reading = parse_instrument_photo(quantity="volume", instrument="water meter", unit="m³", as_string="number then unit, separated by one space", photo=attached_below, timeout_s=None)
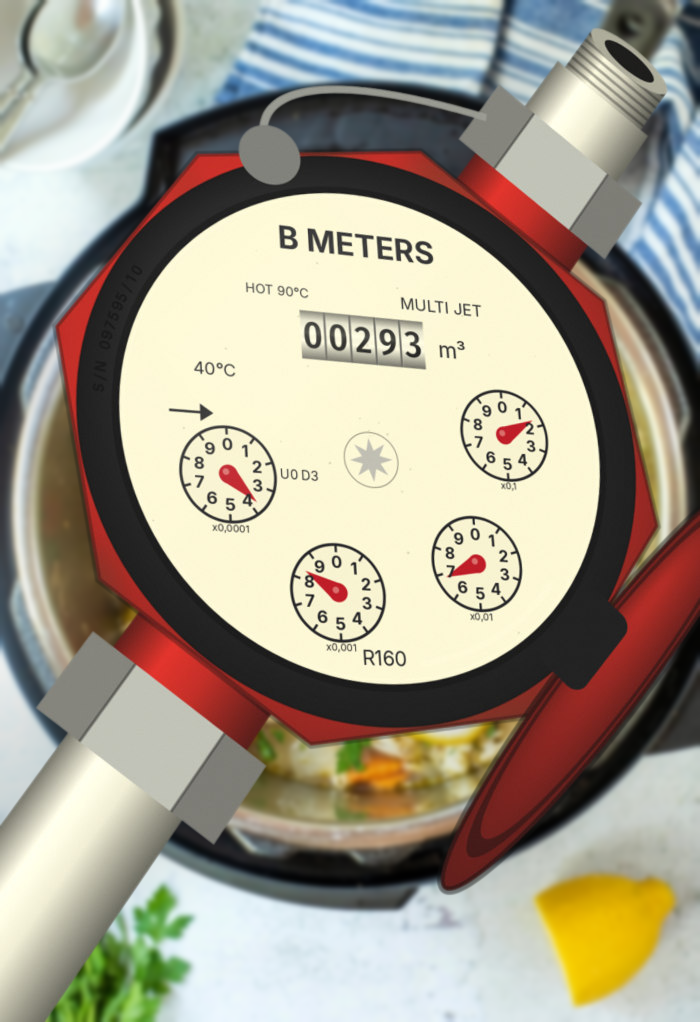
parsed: 293.1683 m³
